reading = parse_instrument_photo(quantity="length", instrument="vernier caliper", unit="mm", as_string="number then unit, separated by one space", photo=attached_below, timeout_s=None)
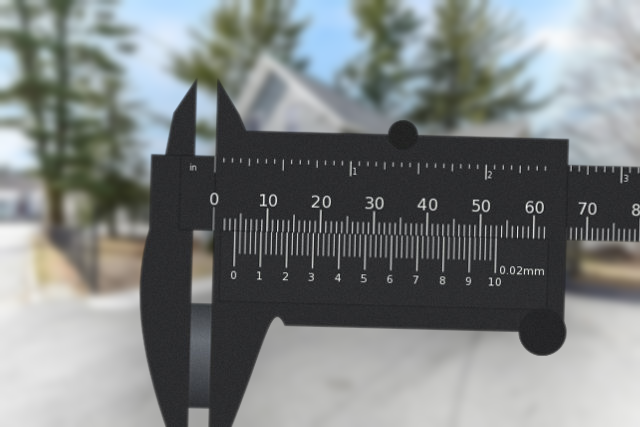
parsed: 4.0 mm
